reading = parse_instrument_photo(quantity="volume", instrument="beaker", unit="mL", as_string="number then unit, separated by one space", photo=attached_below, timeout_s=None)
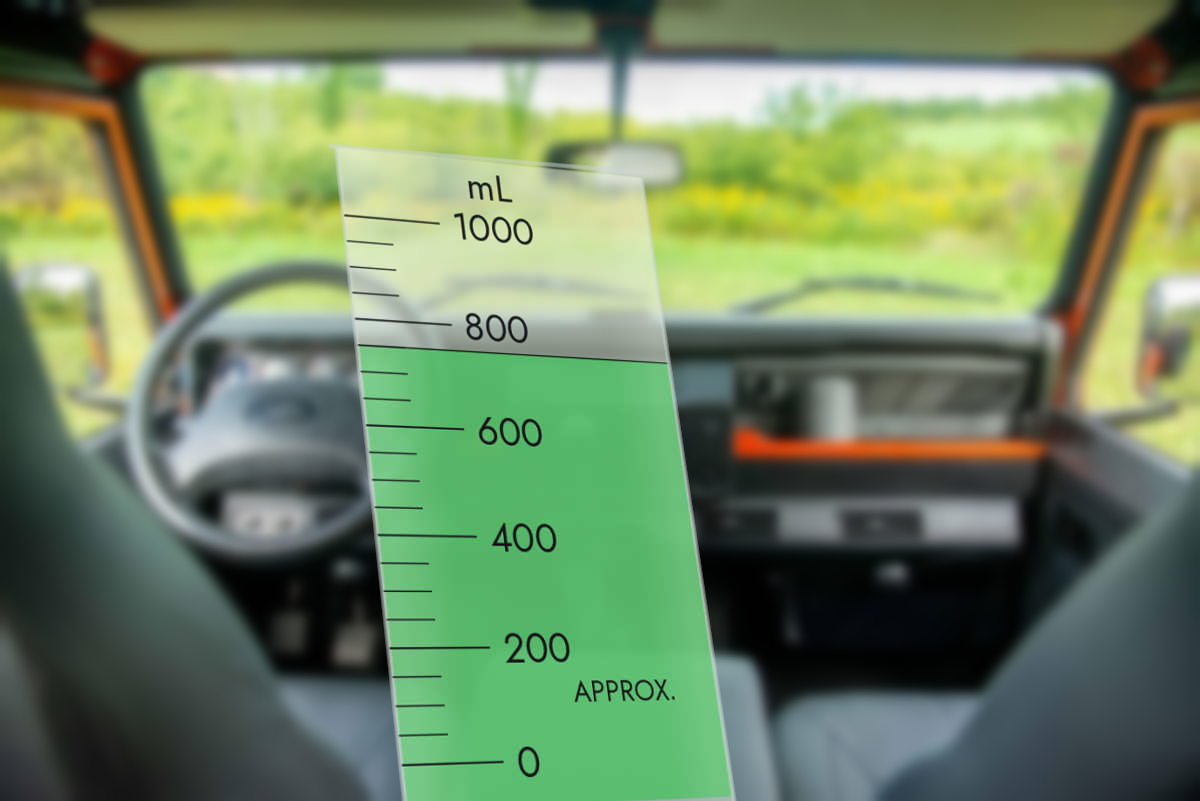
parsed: 750 mL
